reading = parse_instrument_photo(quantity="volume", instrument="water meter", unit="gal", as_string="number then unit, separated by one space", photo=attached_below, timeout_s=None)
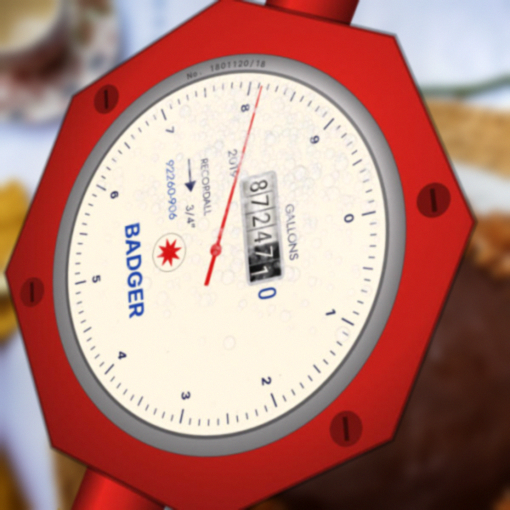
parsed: 8724708.1 gal
